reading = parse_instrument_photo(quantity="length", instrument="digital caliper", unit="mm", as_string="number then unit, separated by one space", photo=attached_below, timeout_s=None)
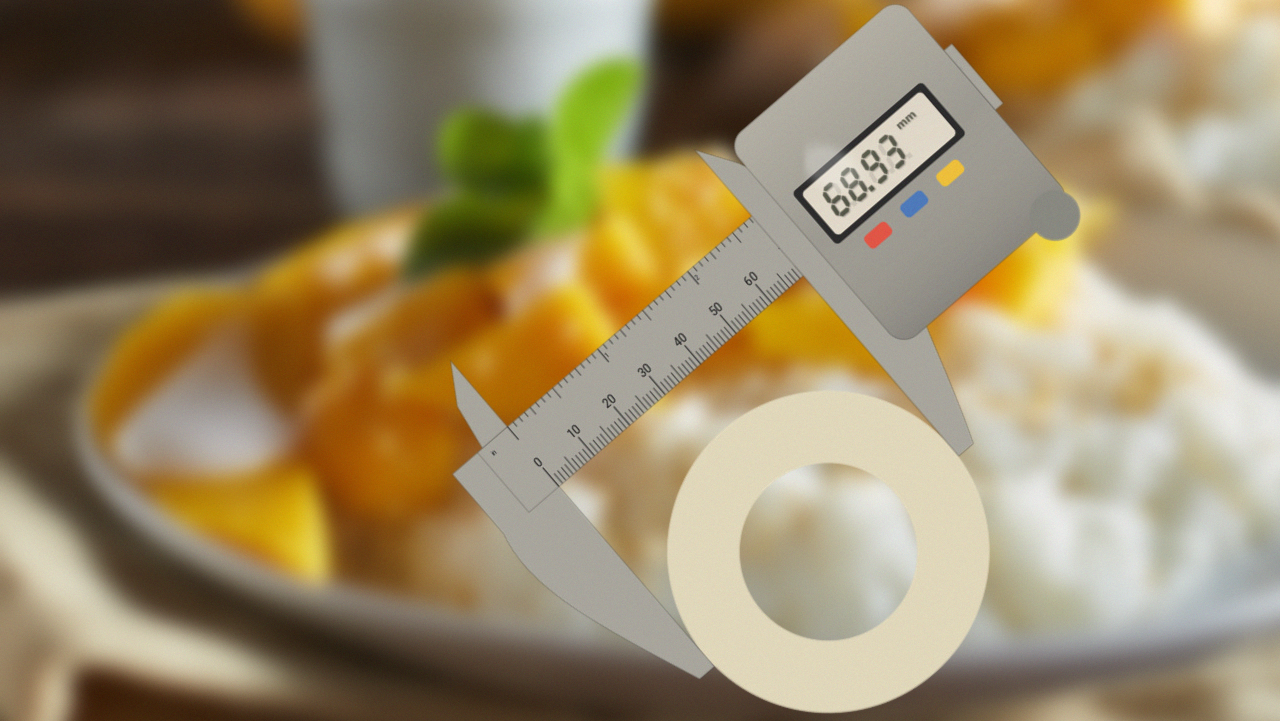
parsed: 68.93 mm
